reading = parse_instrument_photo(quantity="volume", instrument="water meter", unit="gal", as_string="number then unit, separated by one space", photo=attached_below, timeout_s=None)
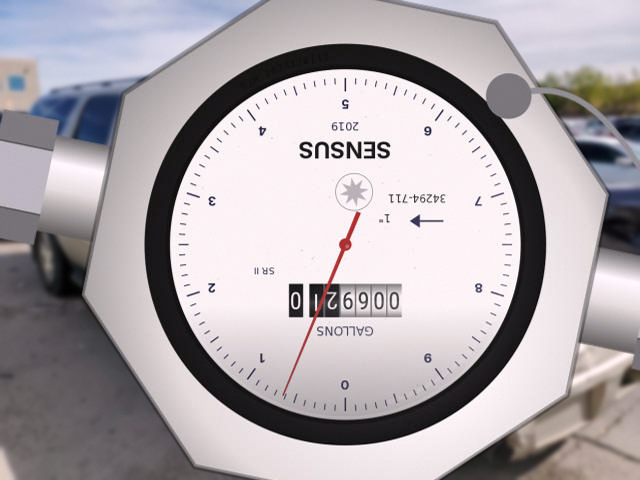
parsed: 69210.6 gal
